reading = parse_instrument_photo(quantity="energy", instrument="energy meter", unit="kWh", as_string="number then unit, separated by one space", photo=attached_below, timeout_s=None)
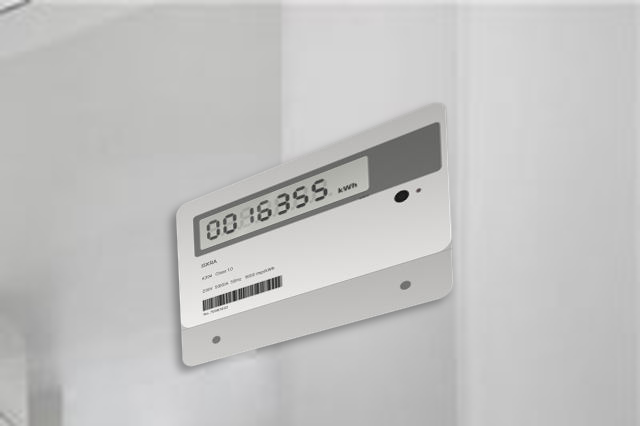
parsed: 16355 kWh
